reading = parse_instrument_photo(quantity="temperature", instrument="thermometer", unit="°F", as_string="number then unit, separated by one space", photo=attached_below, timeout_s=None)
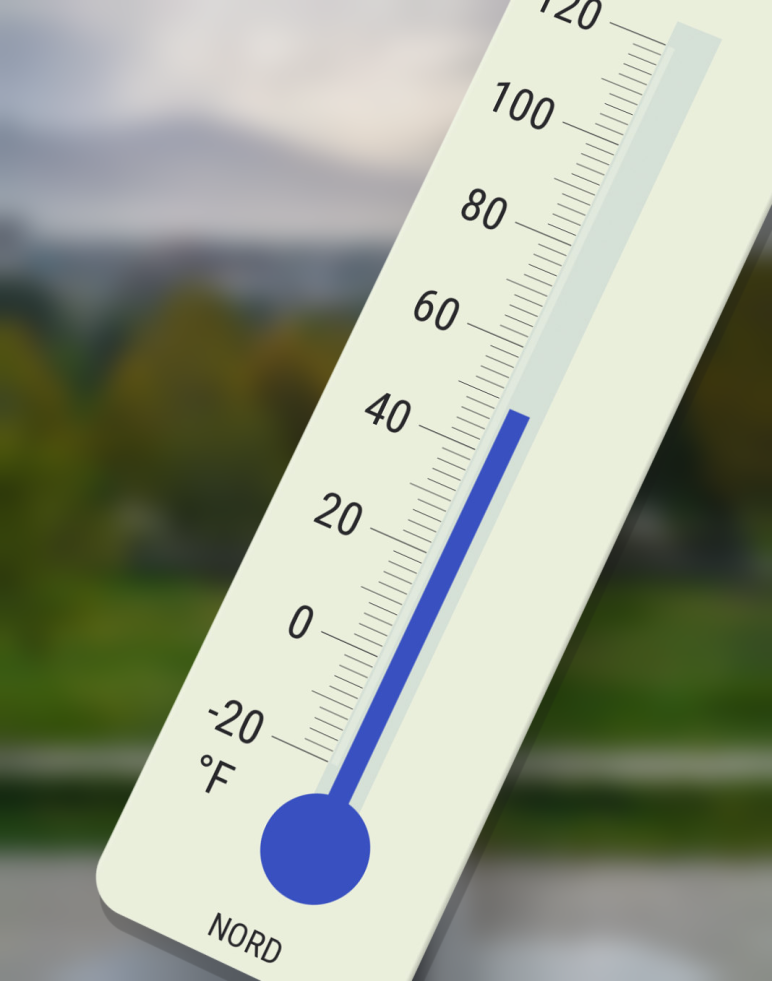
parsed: 49 °F
